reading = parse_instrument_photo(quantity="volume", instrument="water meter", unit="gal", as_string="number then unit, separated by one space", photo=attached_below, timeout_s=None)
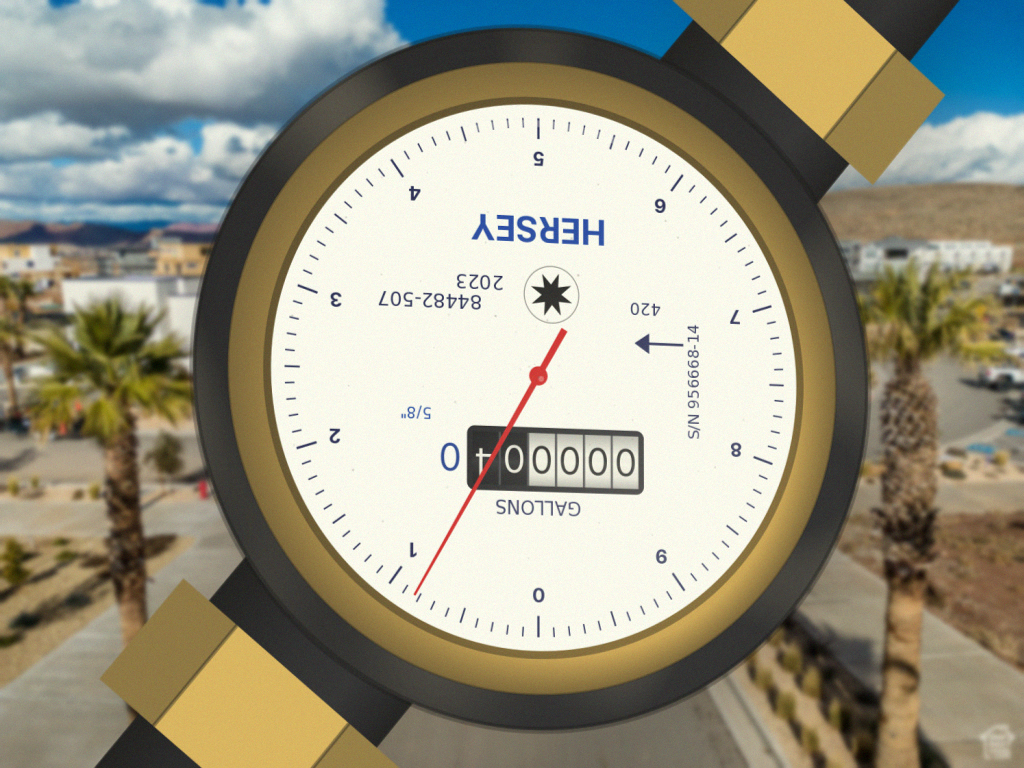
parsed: 40.8 gal
